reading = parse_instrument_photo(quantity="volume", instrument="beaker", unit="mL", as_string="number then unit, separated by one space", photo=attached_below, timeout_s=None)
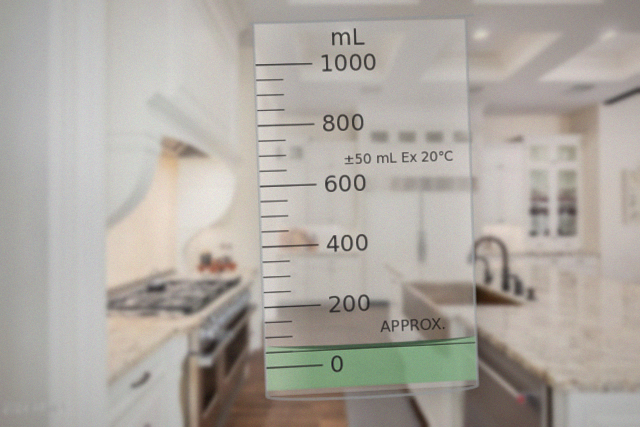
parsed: 50 mL
